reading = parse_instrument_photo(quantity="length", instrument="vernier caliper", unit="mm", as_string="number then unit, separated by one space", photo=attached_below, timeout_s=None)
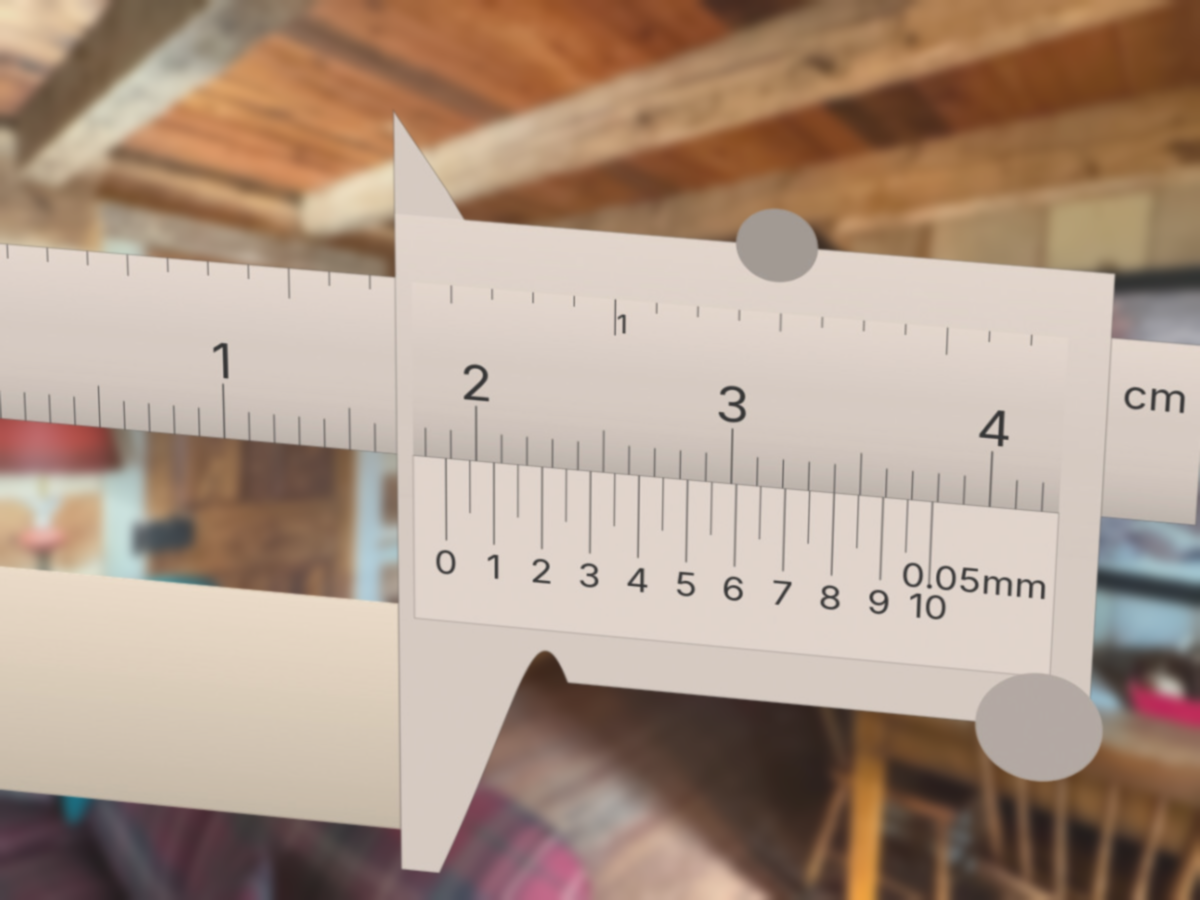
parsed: 18.8 mm
